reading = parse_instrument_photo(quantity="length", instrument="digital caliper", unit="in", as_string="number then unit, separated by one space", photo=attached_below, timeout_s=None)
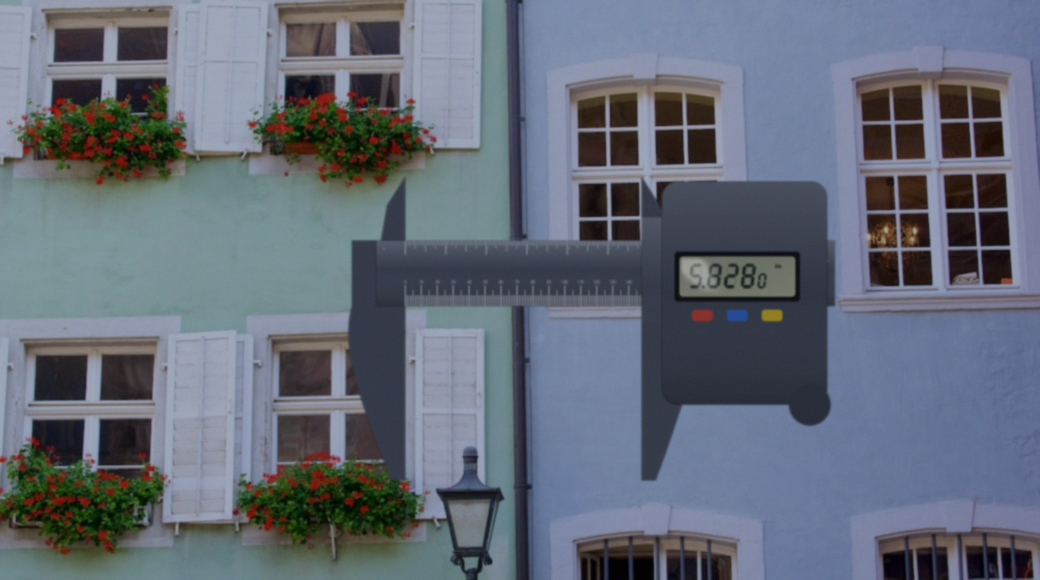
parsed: 5.8280 in
